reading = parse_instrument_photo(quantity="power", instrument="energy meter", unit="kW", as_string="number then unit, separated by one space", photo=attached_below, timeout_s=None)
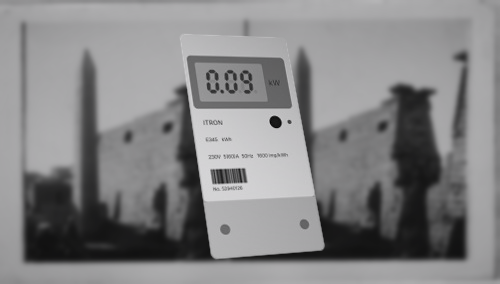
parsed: 0.09 kW
